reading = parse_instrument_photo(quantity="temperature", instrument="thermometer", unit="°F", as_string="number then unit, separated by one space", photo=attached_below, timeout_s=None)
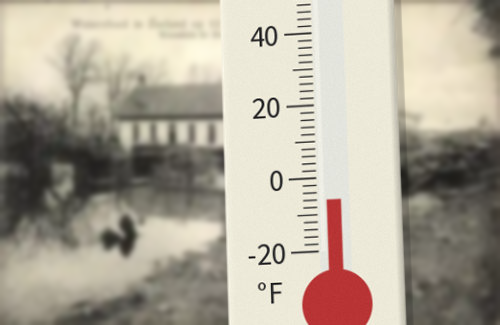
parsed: -6 °F
